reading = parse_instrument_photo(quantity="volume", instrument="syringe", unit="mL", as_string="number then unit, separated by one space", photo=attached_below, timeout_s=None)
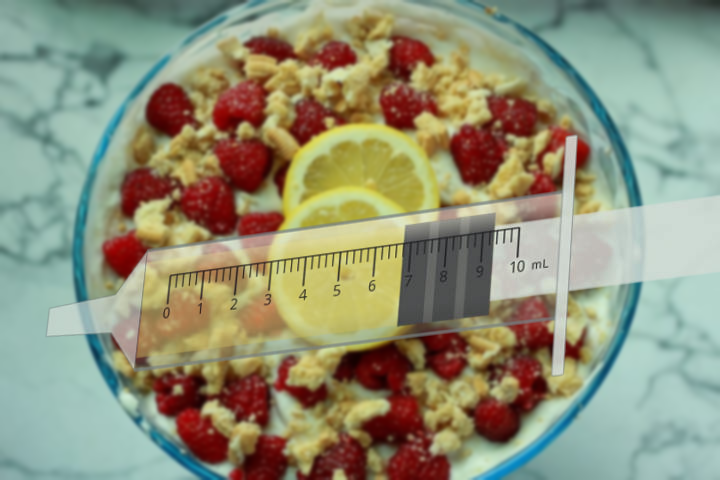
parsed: 6.8 mL
